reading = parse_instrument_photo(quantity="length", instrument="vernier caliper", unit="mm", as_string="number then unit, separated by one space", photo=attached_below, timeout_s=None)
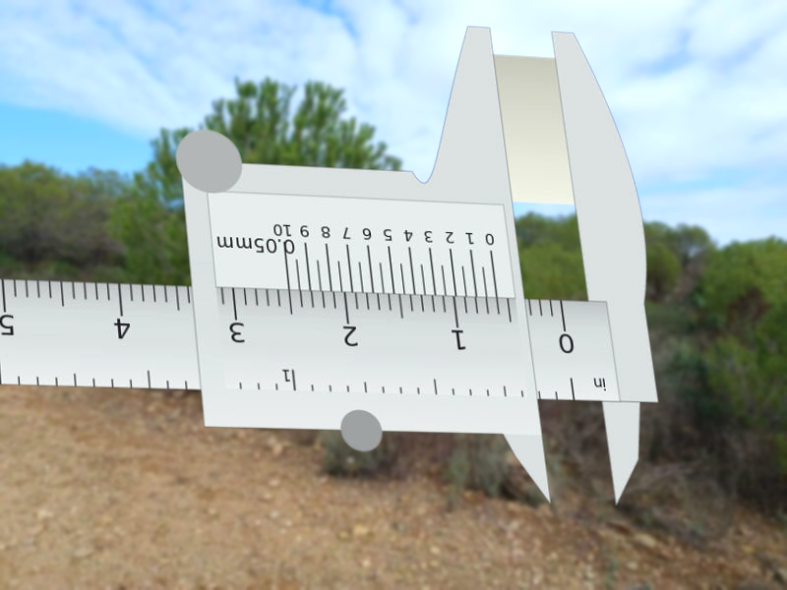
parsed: 6.0 mm
